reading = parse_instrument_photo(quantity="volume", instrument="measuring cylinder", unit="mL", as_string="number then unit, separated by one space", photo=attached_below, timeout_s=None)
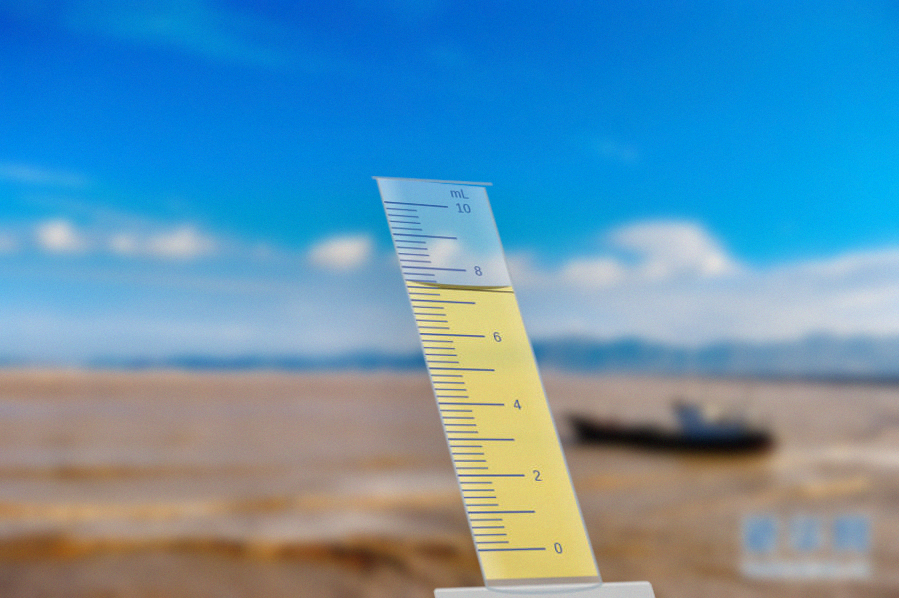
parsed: 7.4 mL
